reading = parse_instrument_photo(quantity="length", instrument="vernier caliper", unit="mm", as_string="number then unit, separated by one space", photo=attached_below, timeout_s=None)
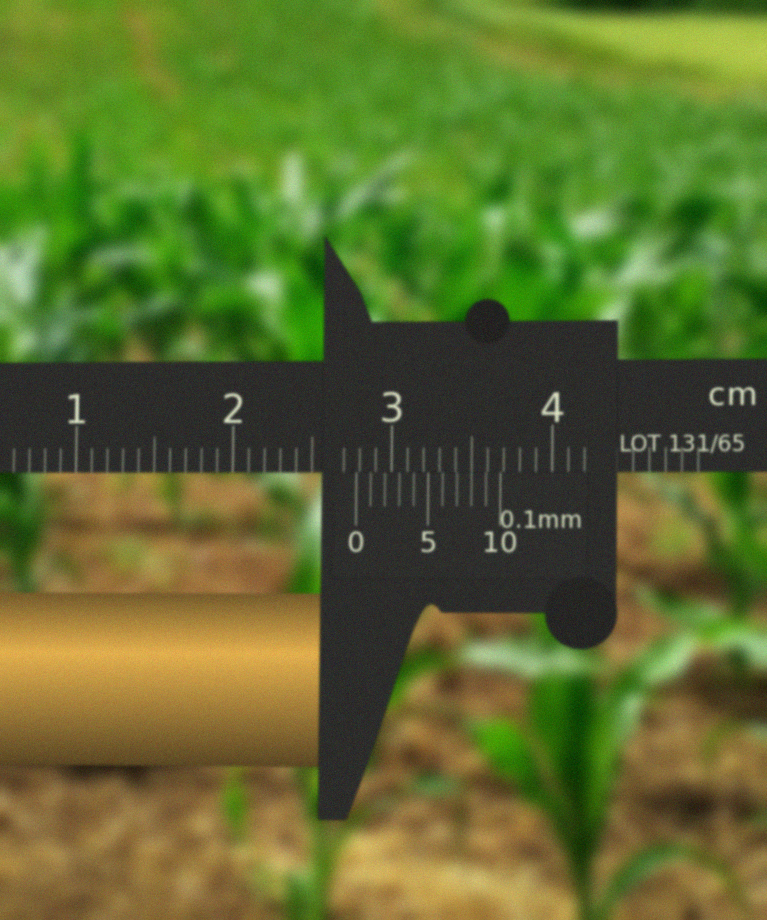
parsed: 27.8 mm
